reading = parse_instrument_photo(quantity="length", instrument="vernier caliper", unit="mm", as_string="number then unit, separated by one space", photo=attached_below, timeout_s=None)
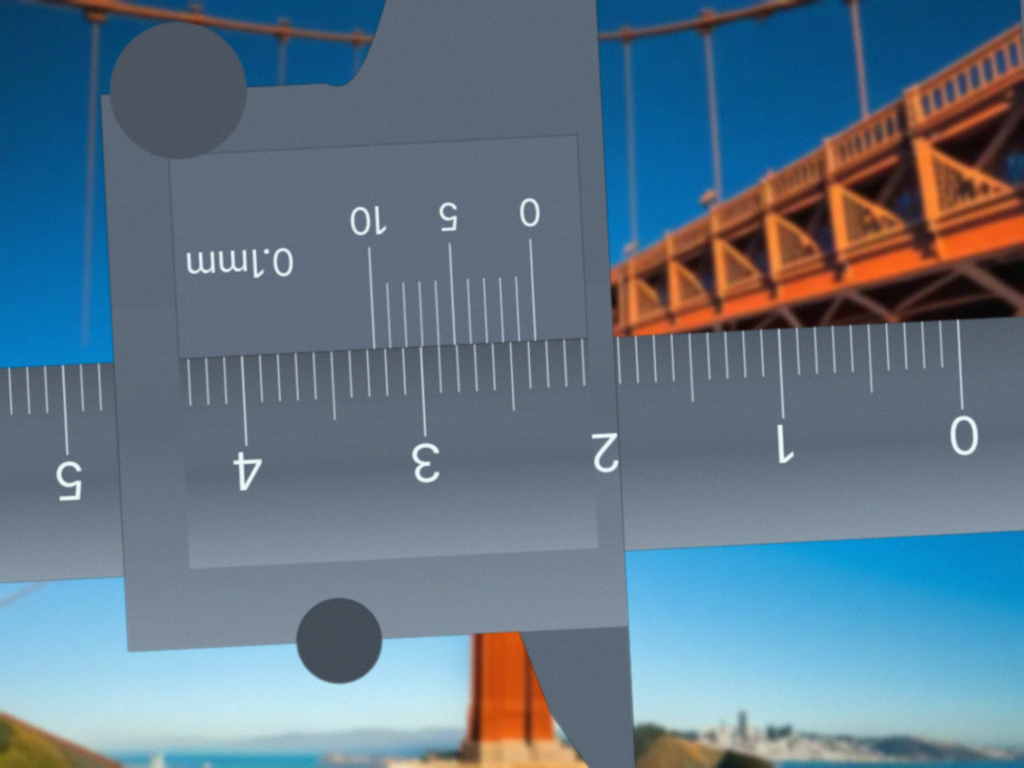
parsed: 23.6 mm
